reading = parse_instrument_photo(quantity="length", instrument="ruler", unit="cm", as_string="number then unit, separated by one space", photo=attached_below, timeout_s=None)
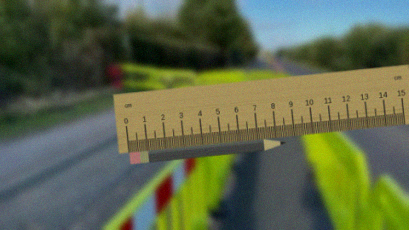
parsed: 8.5 cm
